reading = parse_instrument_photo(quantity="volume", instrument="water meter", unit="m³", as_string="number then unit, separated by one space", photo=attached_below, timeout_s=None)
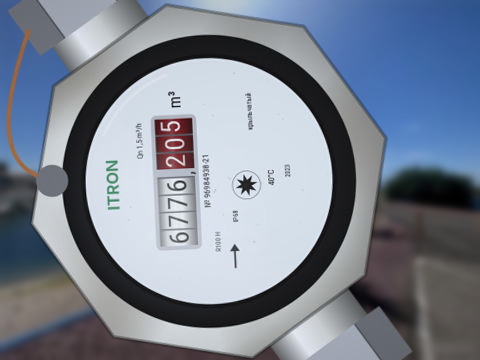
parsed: 6776.205 m³
